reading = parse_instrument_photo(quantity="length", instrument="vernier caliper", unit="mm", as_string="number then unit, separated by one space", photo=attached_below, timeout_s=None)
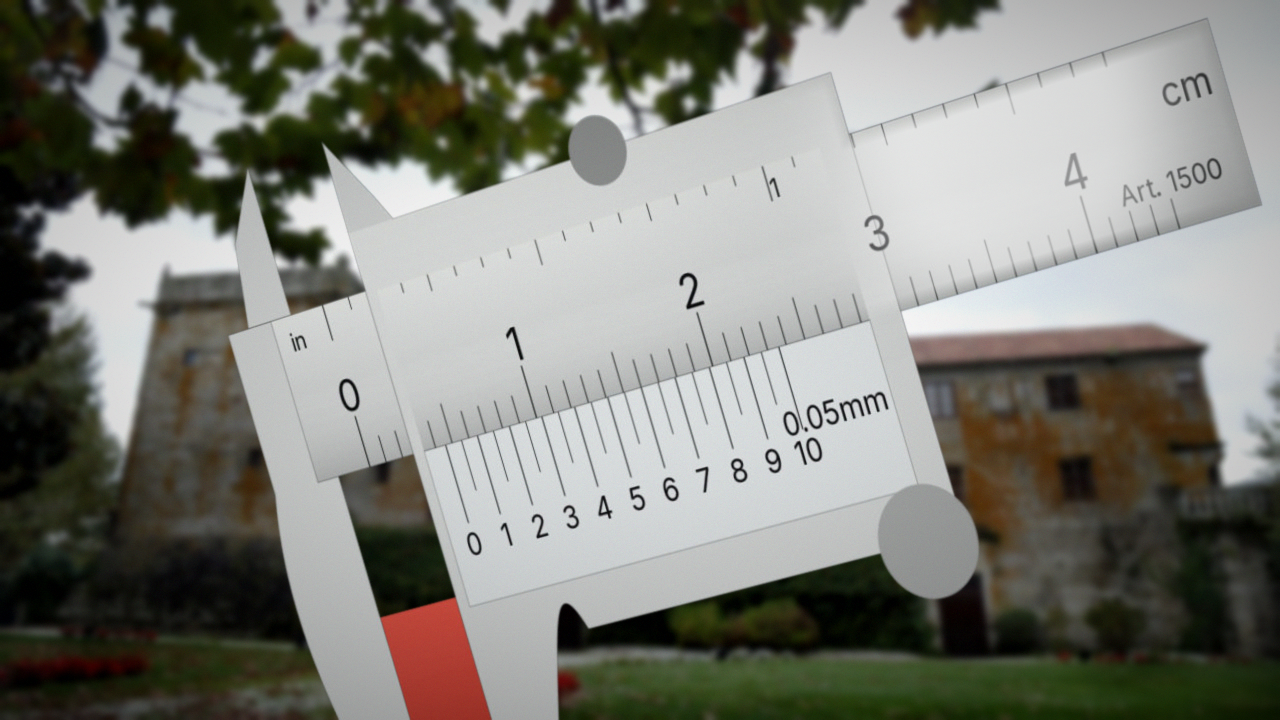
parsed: 4.6 mm
